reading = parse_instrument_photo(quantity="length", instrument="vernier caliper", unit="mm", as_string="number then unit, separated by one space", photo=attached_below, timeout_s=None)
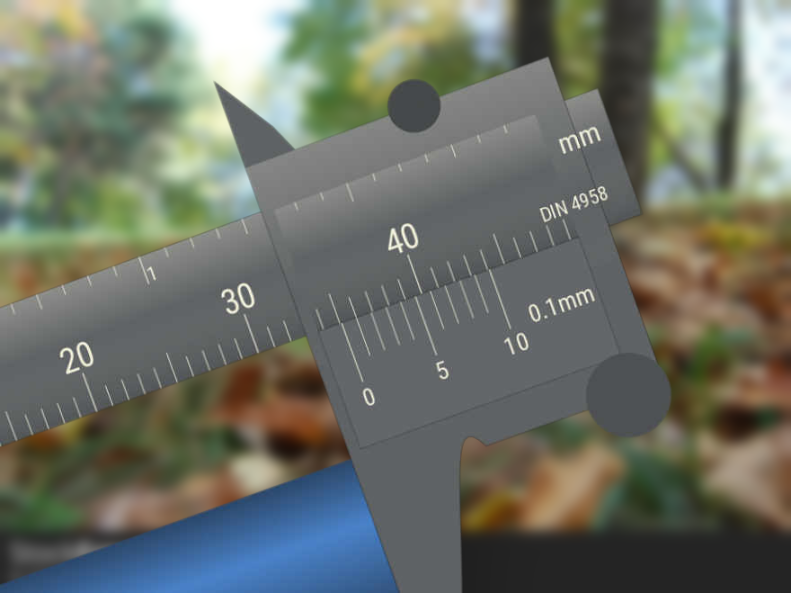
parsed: 35.1 mm
